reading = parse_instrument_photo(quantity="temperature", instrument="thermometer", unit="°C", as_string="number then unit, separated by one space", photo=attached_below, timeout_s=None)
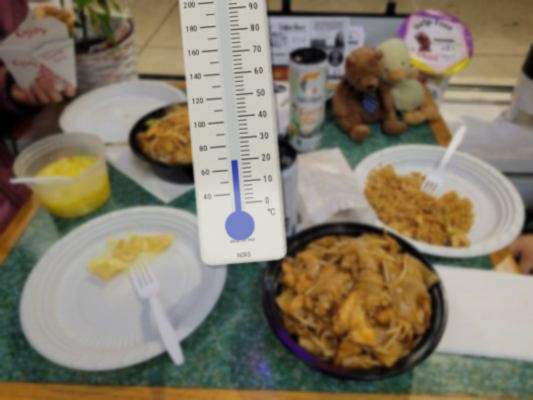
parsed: 20 °C
